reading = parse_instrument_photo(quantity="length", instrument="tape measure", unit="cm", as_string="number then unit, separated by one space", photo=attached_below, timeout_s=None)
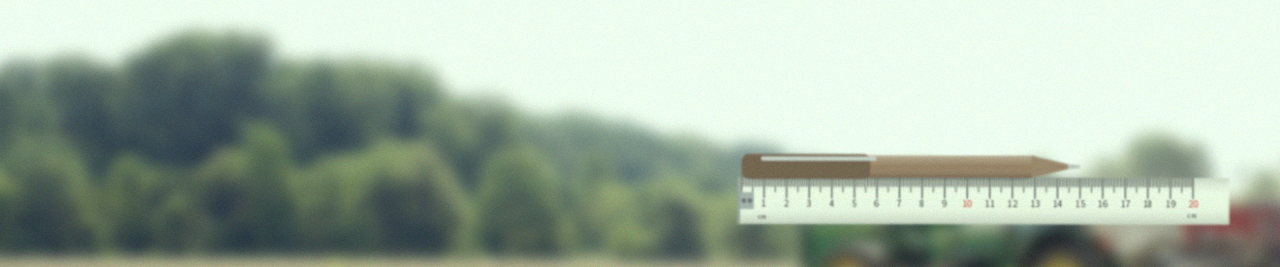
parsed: 15 cm
